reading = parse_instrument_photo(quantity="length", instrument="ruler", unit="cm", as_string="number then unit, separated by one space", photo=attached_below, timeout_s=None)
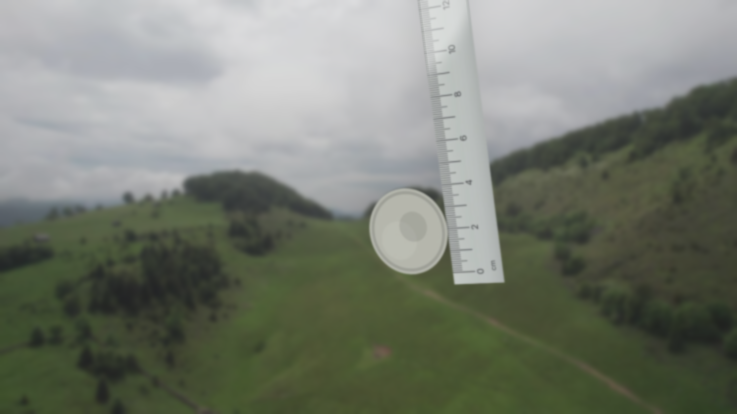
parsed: 4 cm
